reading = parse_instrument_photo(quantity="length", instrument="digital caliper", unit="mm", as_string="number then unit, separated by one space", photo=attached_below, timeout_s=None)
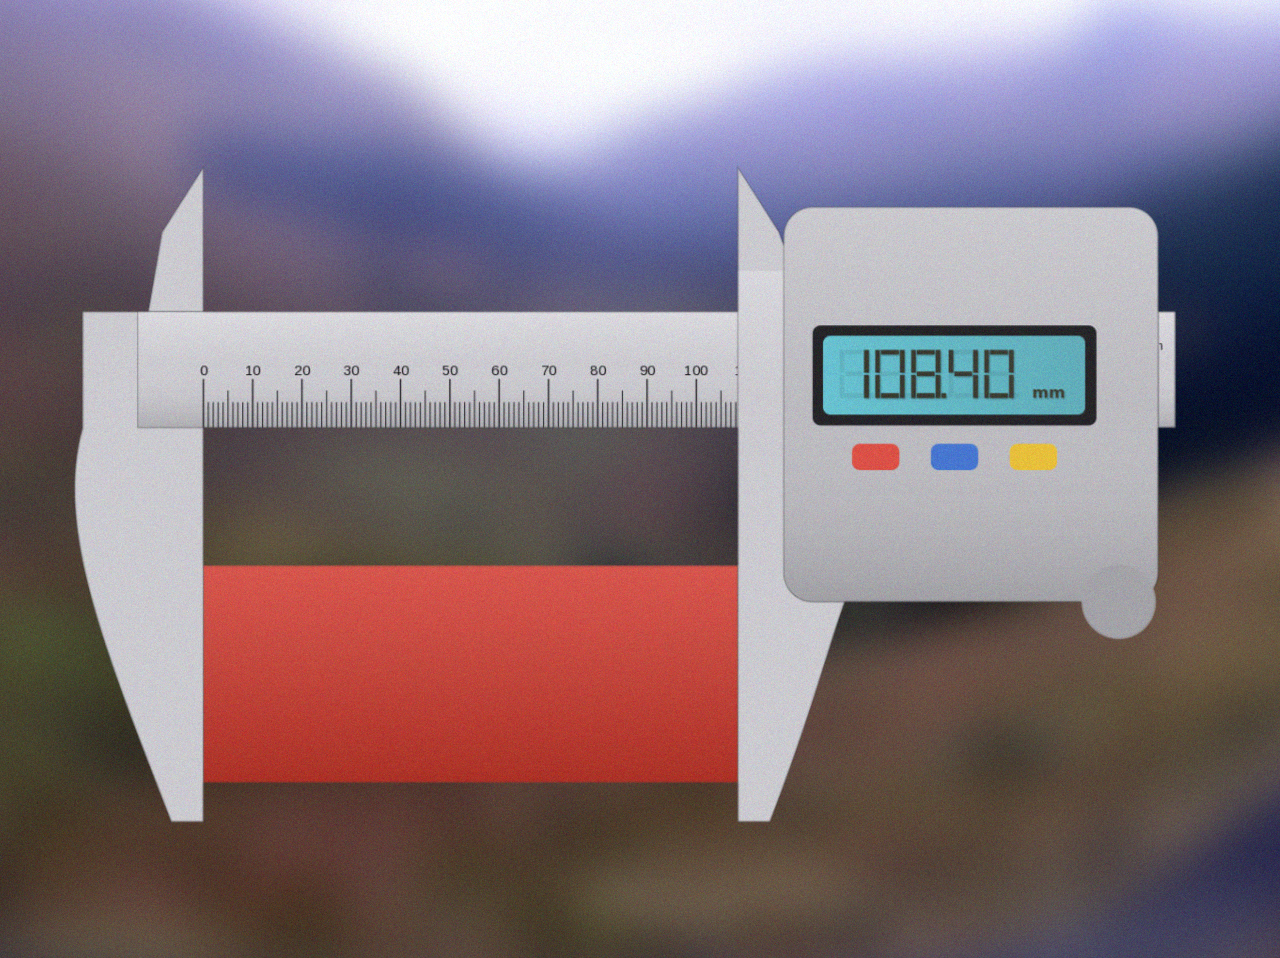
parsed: 108.40 mm
